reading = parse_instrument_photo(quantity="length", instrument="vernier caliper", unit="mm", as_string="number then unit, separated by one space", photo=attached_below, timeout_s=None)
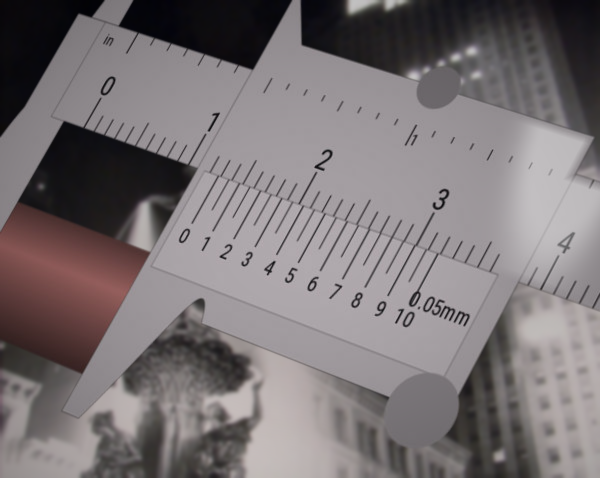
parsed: 12.8 mm
